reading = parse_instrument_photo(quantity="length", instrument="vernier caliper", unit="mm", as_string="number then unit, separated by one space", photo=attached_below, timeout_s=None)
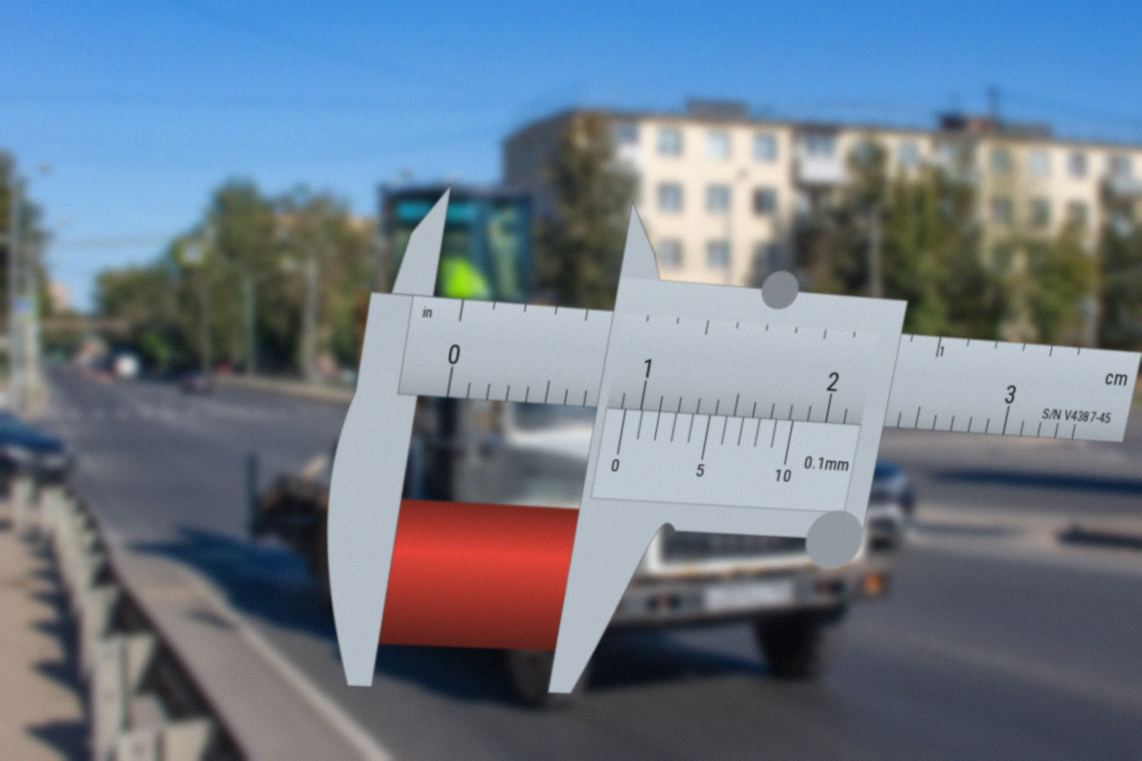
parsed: 9.2 mm
